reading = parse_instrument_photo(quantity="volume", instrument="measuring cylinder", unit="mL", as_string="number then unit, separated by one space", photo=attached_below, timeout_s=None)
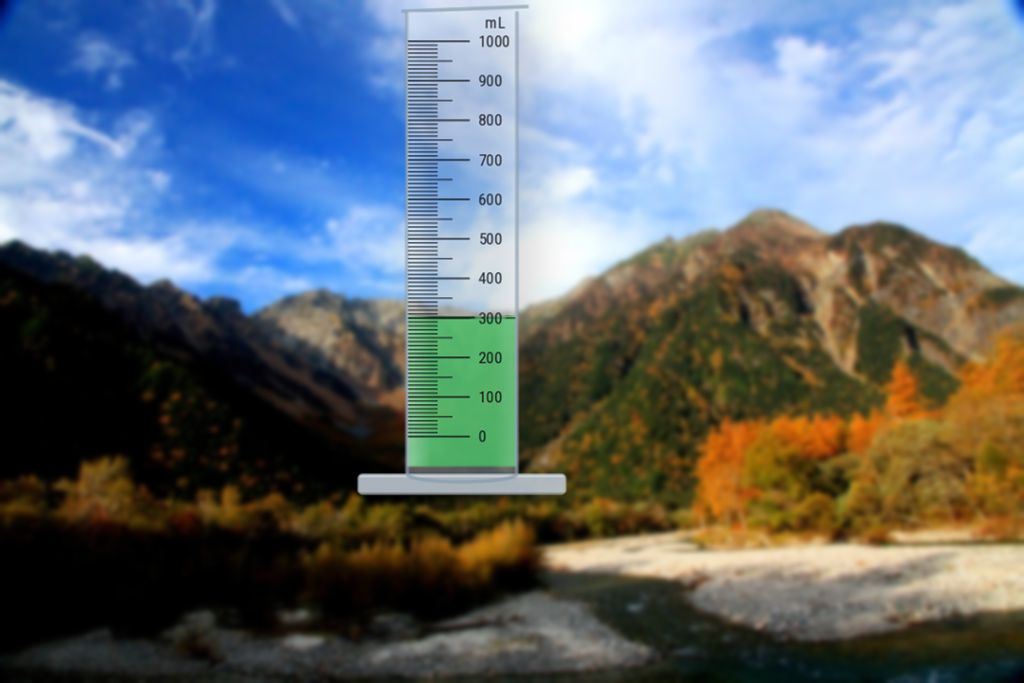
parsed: 300 mL
